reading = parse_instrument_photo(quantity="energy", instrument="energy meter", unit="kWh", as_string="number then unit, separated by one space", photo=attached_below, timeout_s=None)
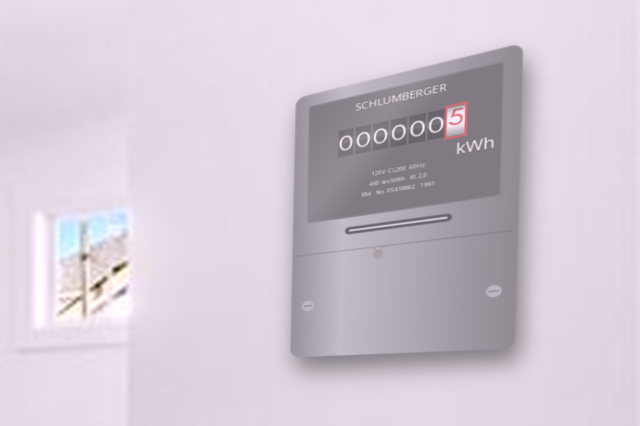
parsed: 0.5 kWh
